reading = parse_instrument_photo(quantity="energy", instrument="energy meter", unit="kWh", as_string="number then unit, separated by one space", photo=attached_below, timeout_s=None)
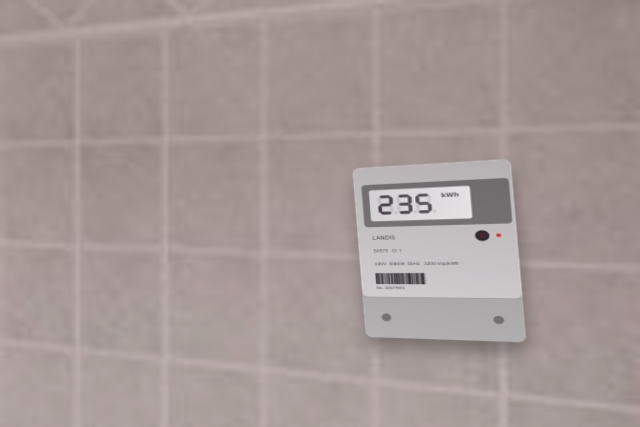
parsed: 235 kWh
